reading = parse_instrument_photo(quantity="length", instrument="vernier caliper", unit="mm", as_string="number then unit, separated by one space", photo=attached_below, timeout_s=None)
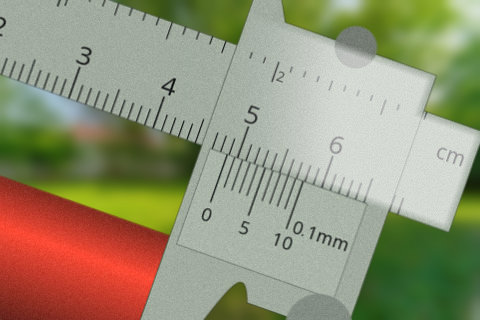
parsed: 48.8 mm
